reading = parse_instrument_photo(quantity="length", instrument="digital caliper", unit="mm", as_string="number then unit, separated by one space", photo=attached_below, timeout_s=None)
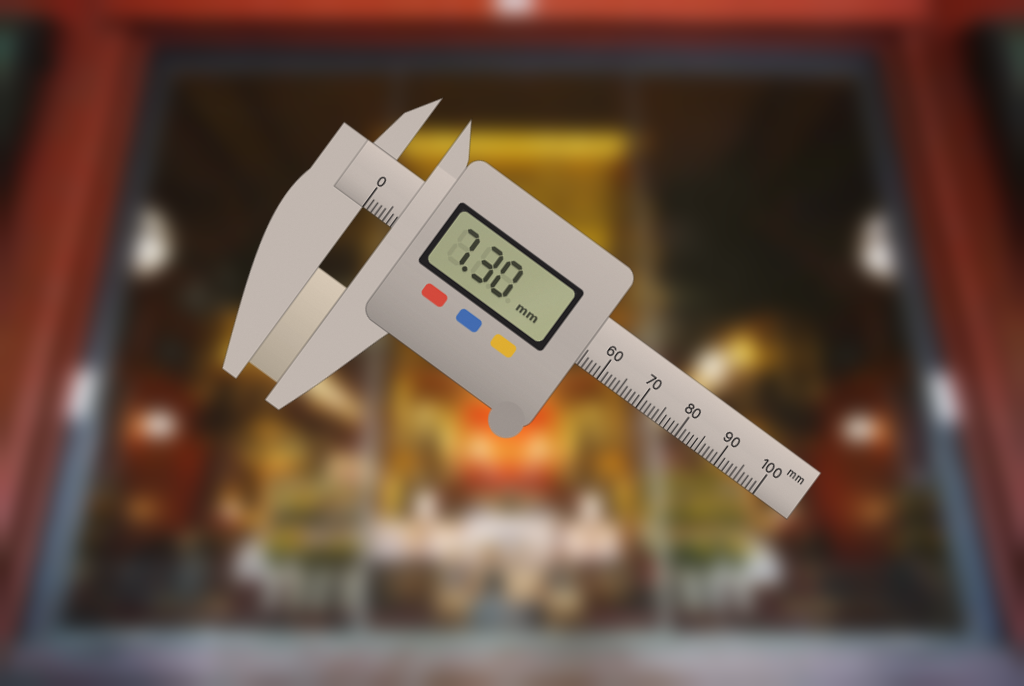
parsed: 7.30 mm
